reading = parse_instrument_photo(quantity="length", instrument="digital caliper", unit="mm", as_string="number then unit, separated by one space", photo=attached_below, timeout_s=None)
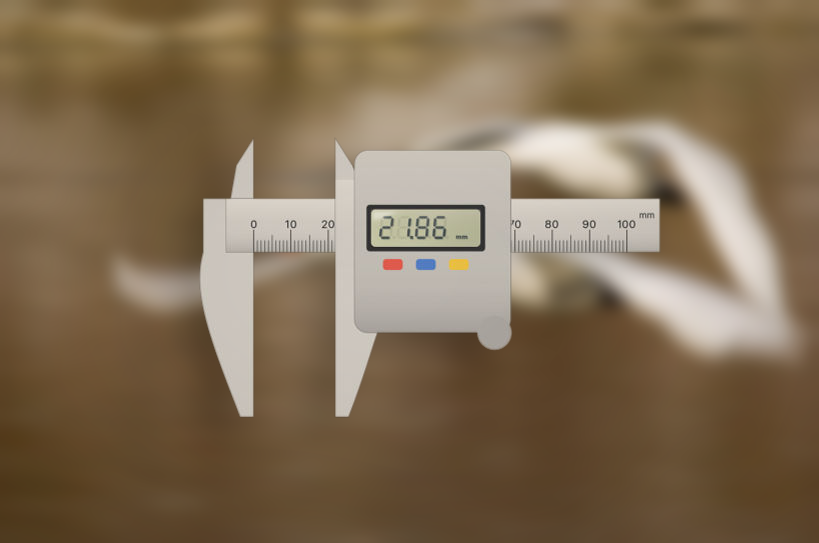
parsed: 21.86 mm
